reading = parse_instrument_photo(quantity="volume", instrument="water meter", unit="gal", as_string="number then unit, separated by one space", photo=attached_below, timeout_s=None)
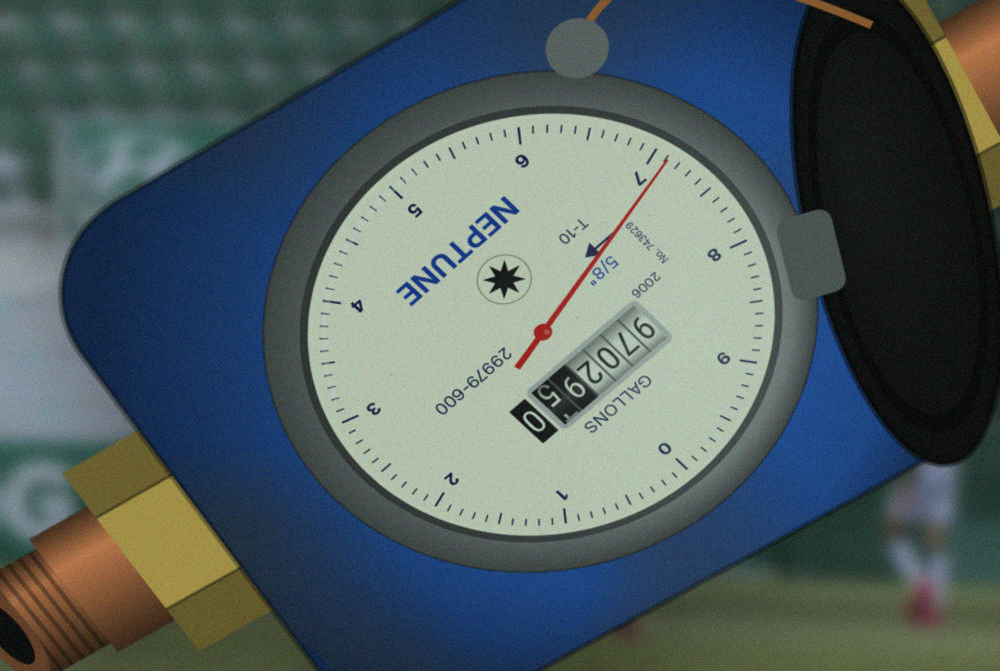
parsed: 9702947.1 gal
